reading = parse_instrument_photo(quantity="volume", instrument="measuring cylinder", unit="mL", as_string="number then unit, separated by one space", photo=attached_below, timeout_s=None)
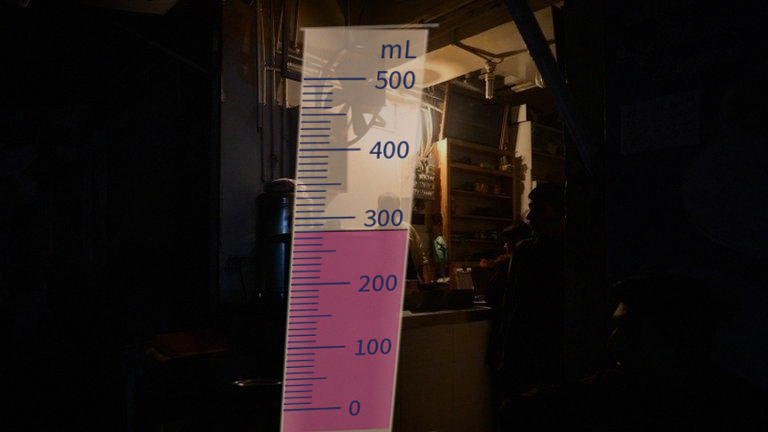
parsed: 280 mL
